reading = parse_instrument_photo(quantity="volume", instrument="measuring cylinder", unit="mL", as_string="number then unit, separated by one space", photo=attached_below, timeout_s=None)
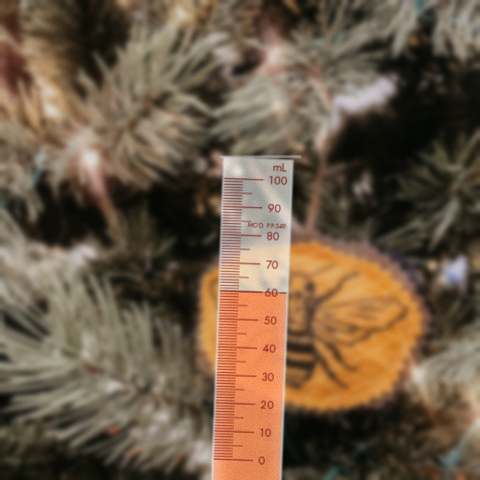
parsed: 60 mL
